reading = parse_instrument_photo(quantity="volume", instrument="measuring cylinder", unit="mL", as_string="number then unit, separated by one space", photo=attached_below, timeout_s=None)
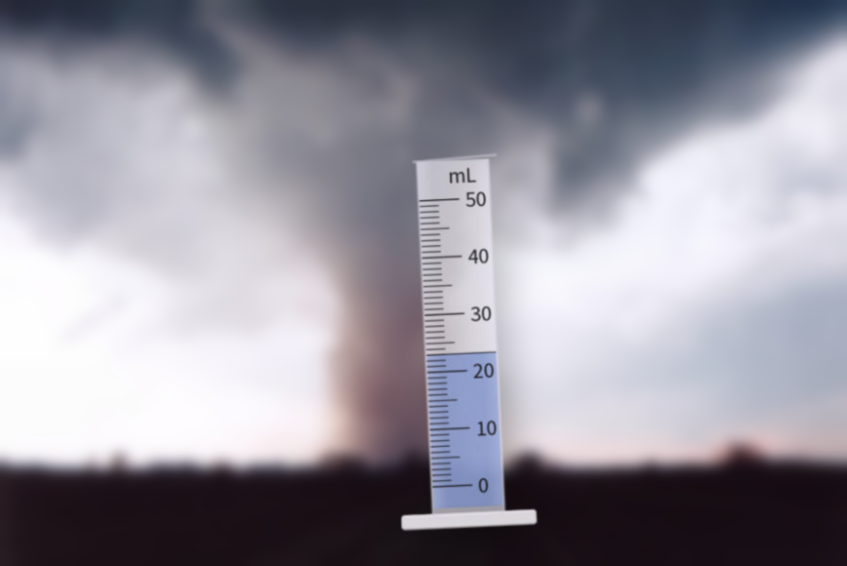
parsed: 23 mL
